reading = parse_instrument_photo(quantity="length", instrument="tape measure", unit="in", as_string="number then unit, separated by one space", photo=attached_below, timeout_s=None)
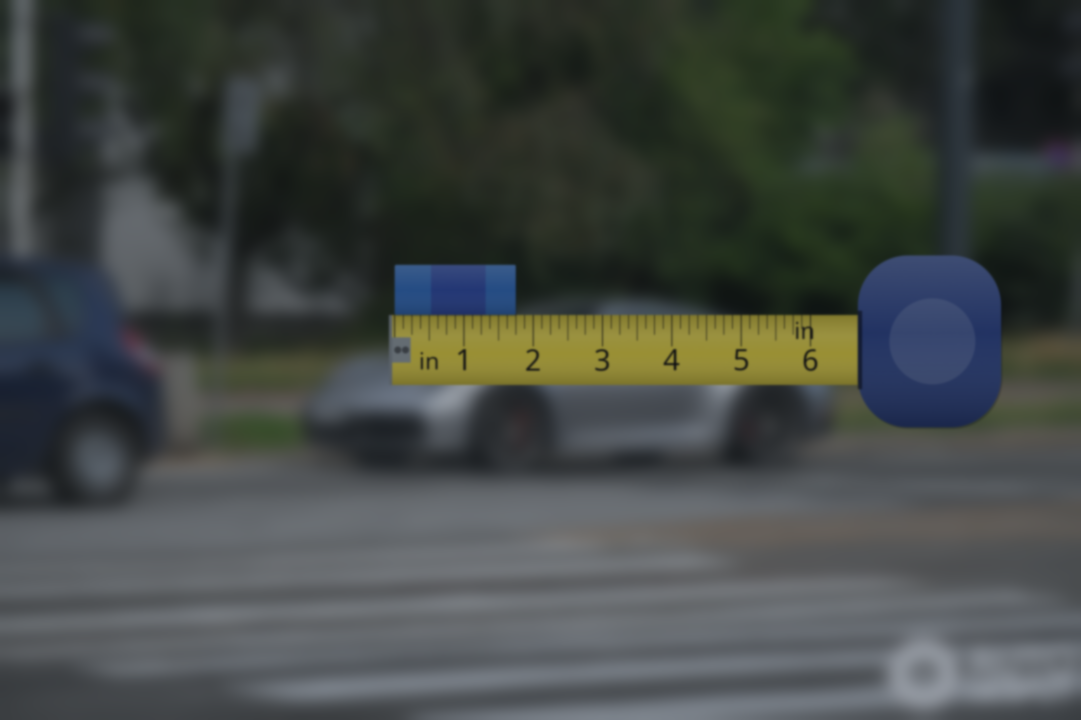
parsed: 1.75 in
